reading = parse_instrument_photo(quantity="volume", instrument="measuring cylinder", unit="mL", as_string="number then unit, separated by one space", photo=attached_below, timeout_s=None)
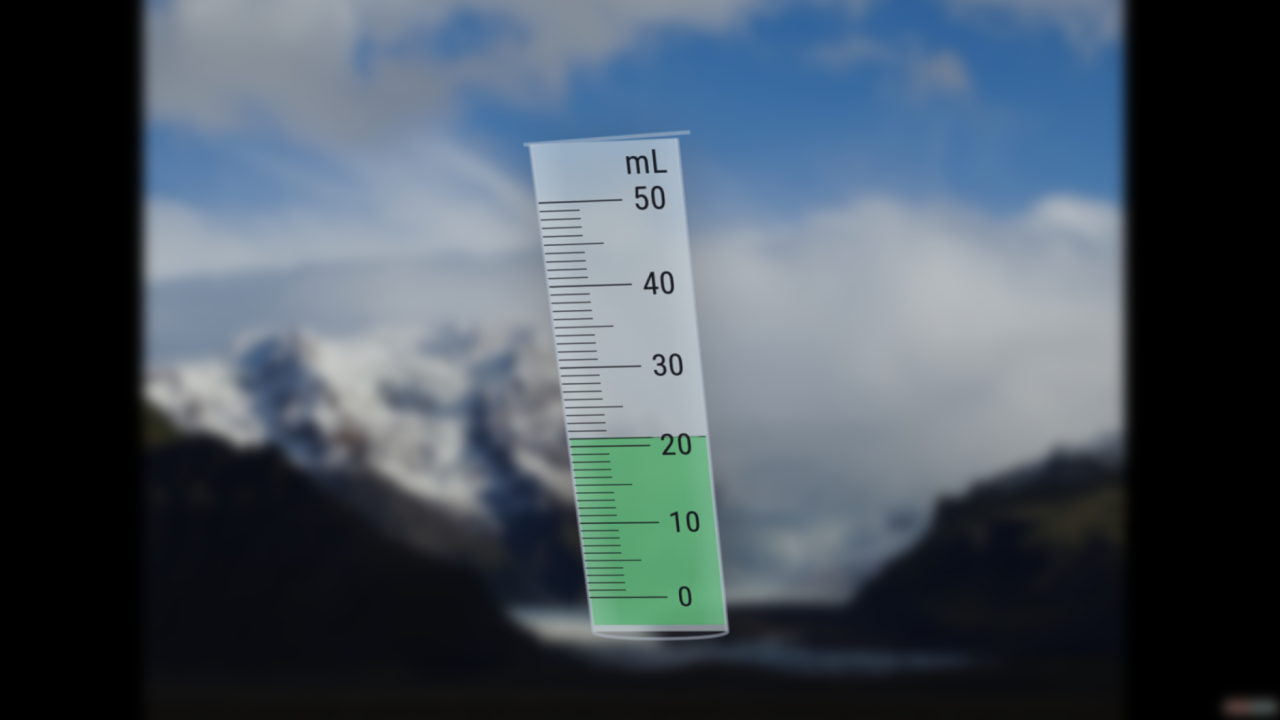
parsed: 21 mL
